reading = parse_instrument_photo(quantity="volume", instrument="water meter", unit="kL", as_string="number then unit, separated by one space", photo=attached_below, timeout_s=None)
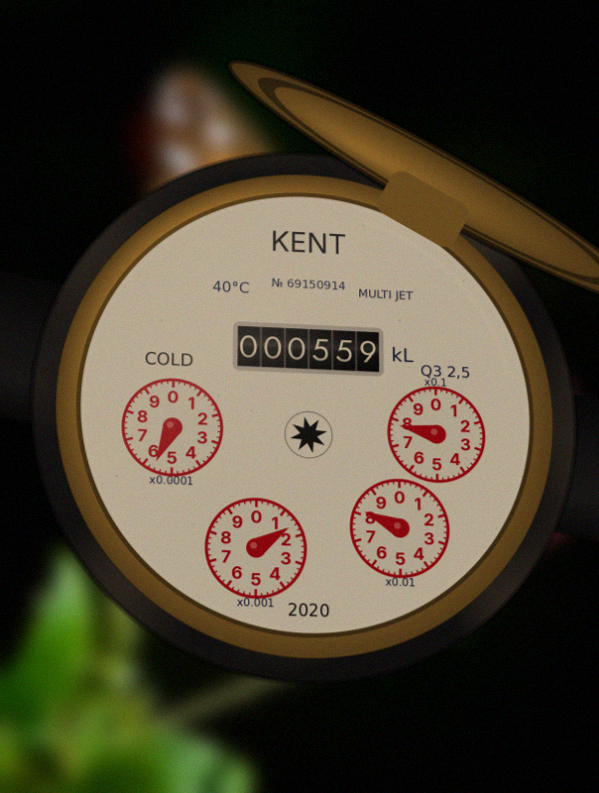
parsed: 559.7815 kL
